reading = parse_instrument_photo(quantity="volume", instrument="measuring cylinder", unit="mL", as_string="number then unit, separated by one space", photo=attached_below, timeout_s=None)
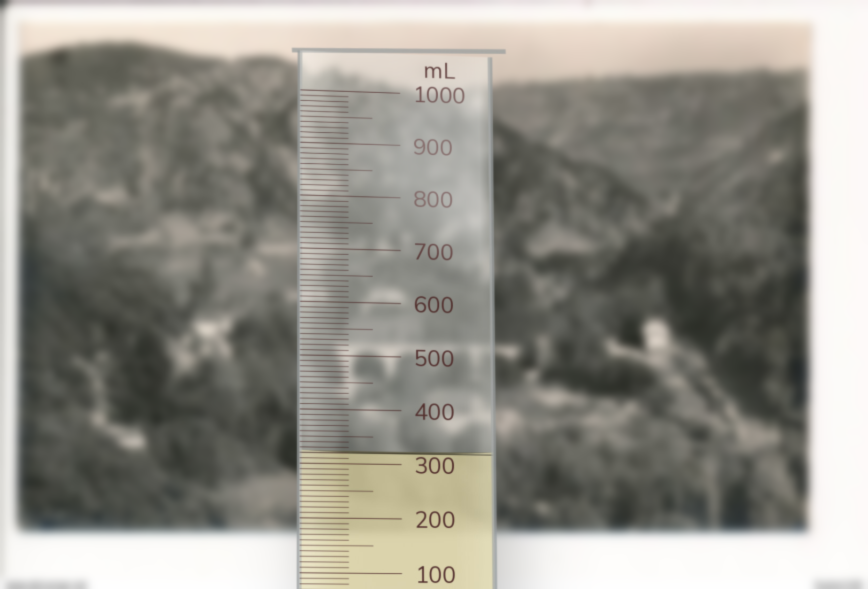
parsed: 320 mL
